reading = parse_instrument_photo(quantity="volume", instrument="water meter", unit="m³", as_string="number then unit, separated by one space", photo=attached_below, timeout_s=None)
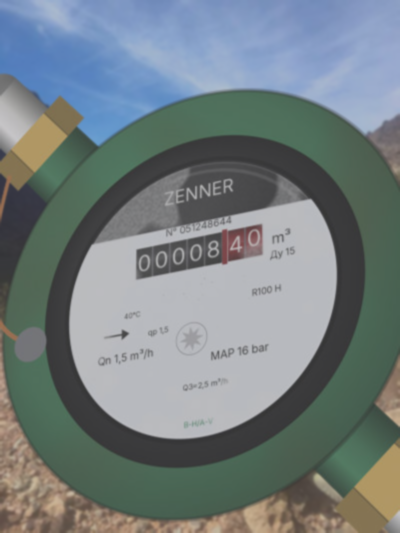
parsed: 8.40 m³
